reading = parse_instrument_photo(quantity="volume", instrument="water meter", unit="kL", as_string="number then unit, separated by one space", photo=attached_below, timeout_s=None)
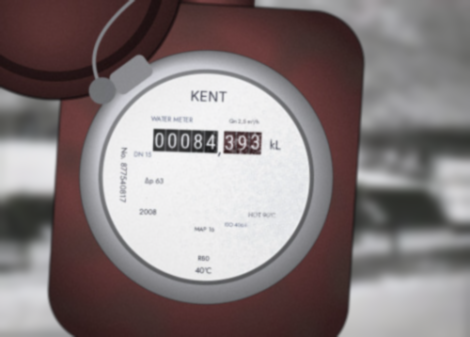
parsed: 84.393 kL
